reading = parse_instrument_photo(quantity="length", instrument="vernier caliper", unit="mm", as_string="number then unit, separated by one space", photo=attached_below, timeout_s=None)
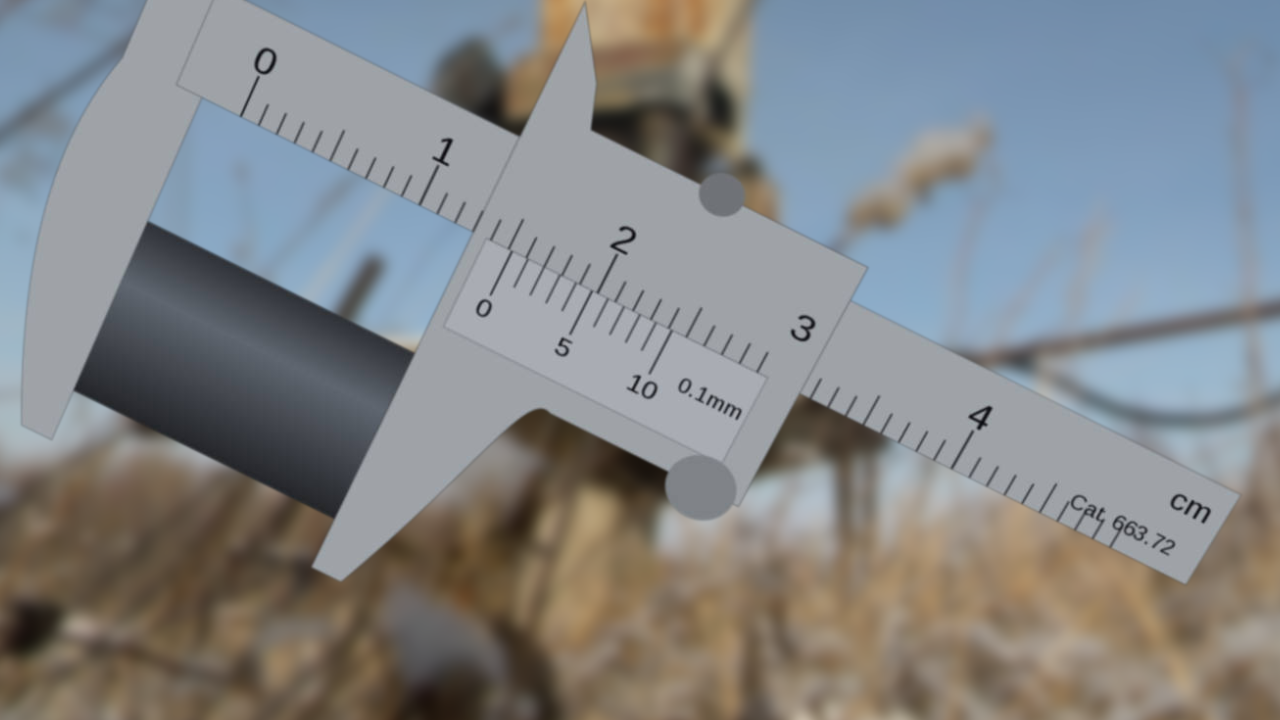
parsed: 15.2 mm
